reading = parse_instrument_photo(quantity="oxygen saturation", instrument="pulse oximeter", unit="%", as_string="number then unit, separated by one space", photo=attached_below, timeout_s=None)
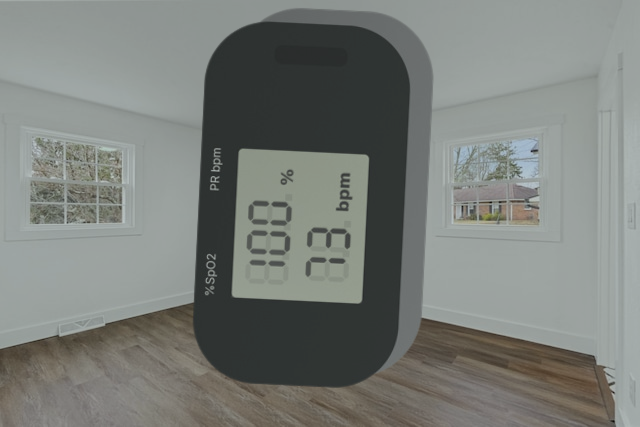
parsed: 100 %
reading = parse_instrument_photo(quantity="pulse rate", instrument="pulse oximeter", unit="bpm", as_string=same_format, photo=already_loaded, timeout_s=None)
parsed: 73 bpm
